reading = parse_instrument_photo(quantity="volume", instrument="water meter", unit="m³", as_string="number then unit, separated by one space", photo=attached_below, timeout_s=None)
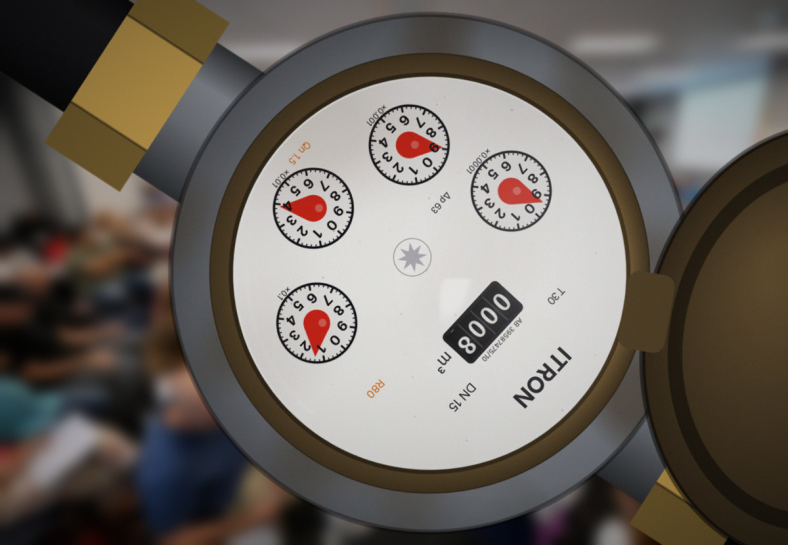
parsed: 8.1389 m³
